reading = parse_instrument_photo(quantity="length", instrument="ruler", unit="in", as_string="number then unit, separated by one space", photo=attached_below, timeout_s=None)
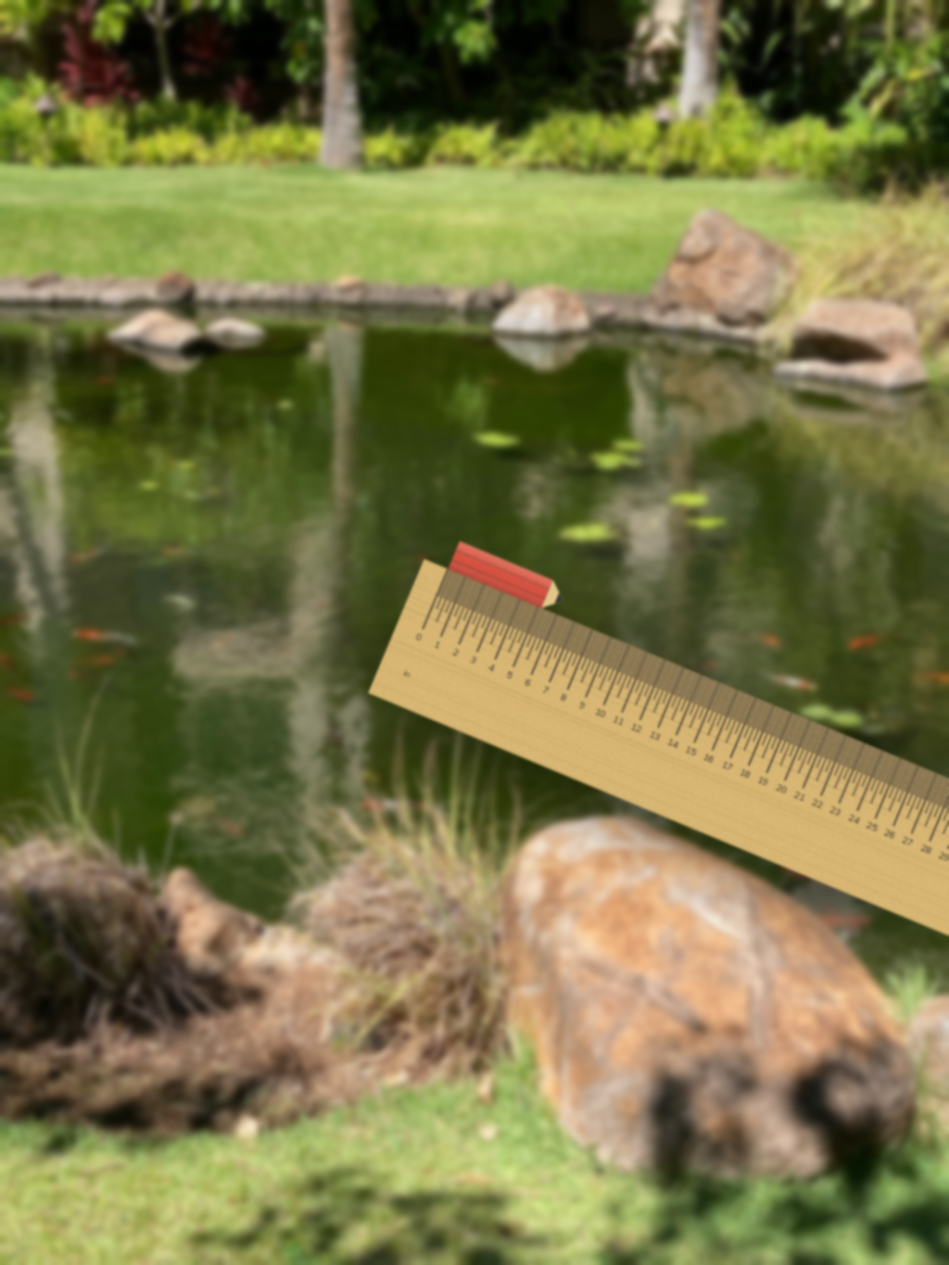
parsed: 6 in
